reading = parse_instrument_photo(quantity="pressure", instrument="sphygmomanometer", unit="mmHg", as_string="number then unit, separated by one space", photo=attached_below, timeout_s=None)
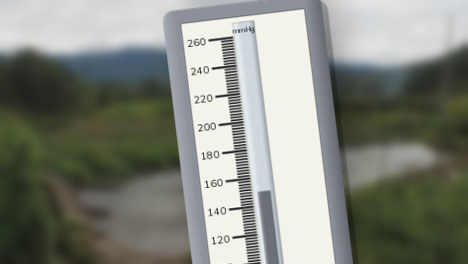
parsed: 150 mmHg
